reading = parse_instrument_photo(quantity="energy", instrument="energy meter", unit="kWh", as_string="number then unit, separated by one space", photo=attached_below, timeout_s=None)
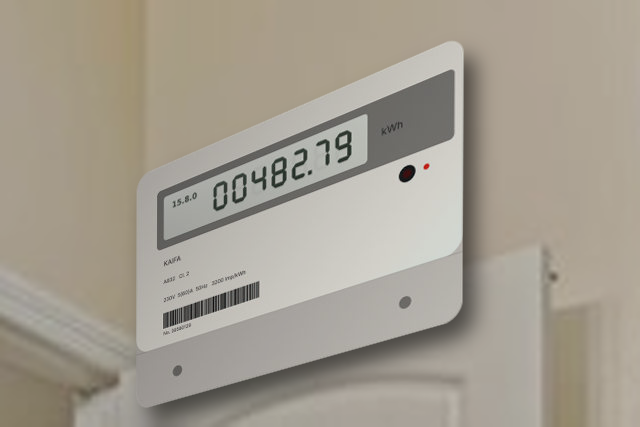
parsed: 482.79 kWh
